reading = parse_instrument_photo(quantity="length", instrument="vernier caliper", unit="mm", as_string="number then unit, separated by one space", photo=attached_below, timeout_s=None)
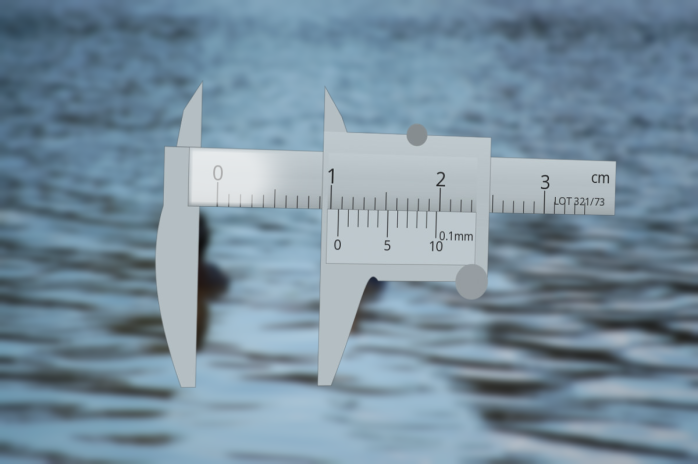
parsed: 10.7 mm
